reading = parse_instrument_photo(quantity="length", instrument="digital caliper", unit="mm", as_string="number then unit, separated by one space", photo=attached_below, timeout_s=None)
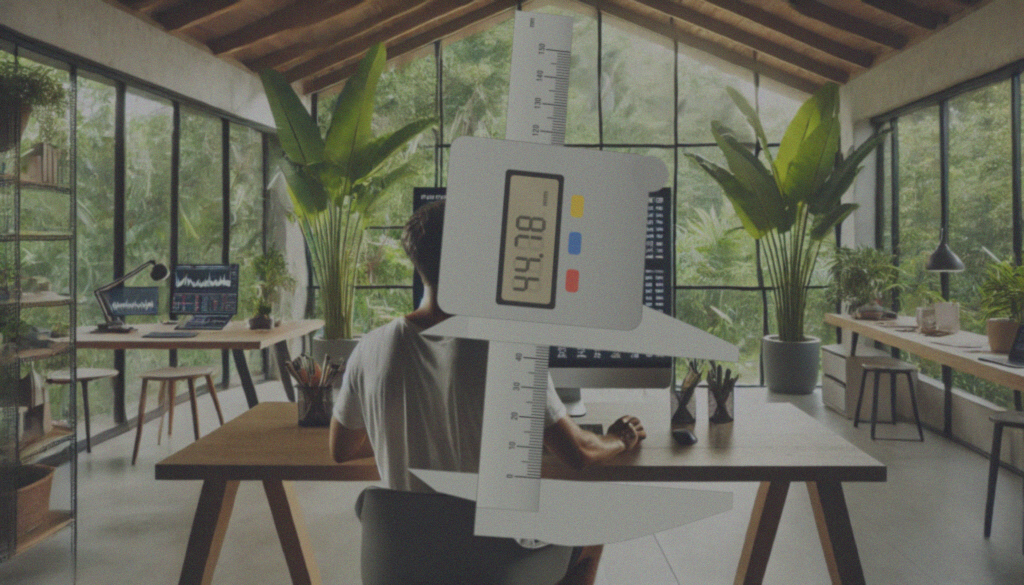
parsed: 44.78 mm
